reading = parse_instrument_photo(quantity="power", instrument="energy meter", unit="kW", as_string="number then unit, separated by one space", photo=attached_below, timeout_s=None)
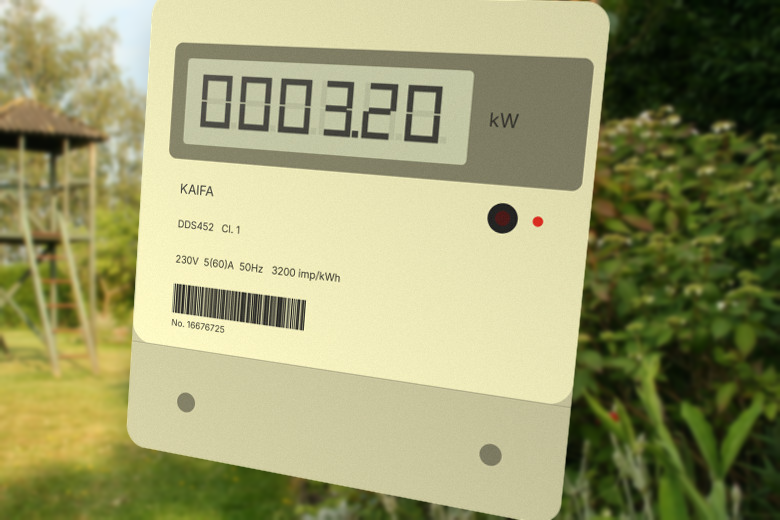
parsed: 3.20 kW
